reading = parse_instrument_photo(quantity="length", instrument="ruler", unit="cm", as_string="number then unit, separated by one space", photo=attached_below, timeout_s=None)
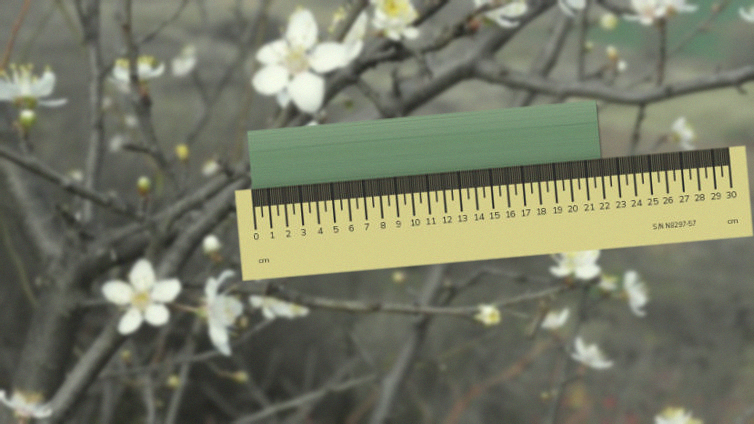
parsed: 22 cm
